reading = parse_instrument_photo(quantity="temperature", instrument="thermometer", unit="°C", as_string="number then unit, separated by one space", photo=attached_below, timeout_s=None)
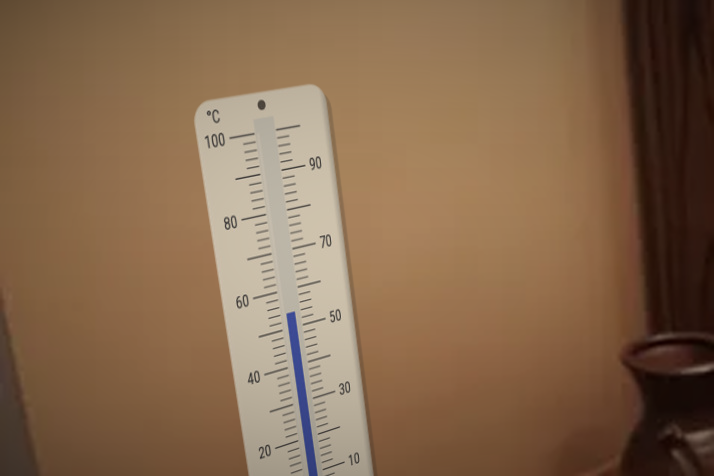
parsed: 54 °C
